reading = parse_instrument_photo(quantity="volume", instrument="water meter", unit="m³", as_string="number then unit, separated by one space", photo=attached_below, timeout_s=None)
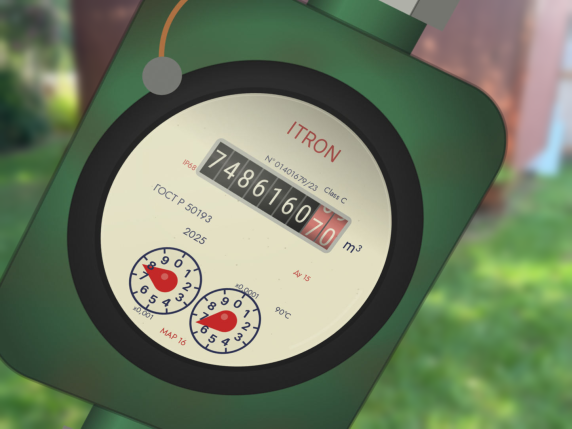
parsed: 7486160.6976 m³
